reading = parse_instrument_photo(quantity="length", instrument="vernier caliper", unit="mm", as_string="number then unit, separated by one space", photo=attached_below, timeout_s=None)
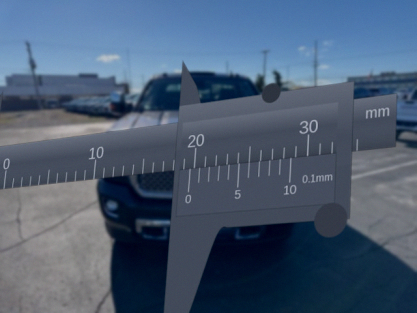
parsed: 19.6 mm
